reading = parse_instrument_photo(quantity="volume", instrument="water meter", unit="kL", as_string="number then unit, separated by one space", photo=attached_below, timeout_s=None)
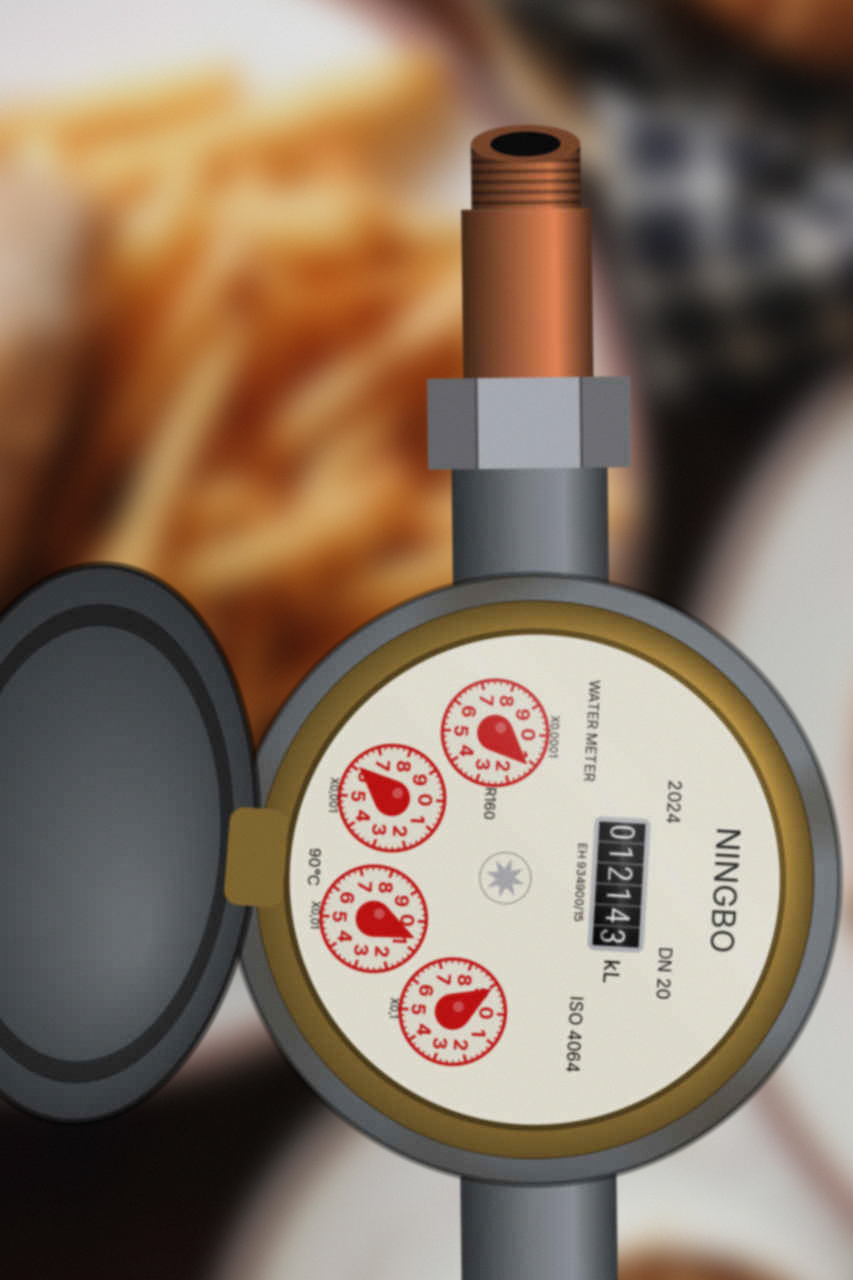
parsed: 12142.9061 kL
